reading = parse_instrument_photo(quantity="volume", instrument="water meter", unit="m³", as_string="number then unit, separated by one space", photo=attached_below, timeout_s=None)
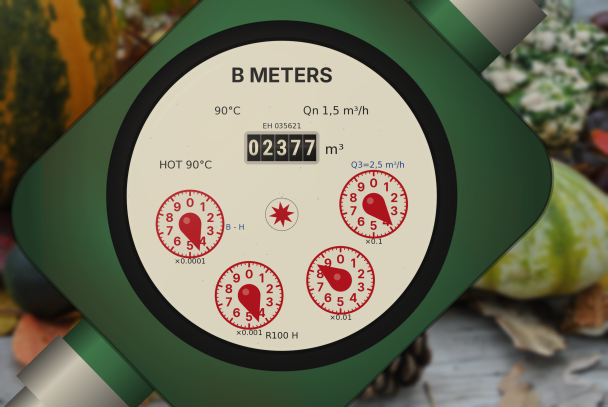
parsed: 2377.3844 m³
